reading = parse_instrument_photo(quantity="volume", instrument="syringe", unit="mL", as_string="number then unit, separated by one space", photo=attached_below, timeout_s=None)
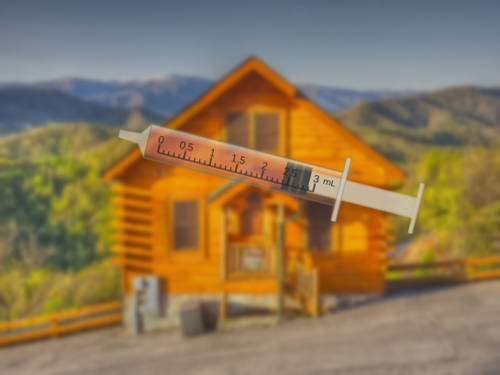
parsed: 2.4 mL
